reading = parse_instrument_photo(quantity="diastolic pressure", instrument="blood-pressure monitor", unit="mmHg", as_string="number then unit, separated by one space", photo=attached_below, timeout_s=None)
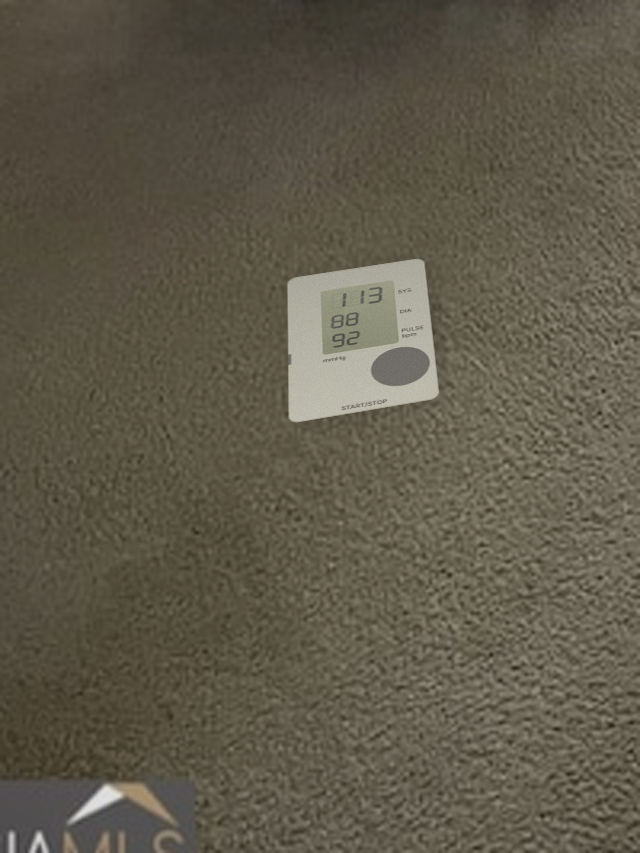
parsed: 88 mmHg
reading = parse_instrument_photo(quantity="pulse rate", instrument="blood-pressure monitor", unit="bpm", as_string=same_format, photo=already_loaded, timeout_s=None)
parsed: 92 bpm
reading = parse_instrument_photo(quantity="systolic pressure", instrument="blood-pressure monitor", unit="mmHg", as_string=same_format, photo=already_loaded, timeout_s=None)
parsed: 113 mmHg
